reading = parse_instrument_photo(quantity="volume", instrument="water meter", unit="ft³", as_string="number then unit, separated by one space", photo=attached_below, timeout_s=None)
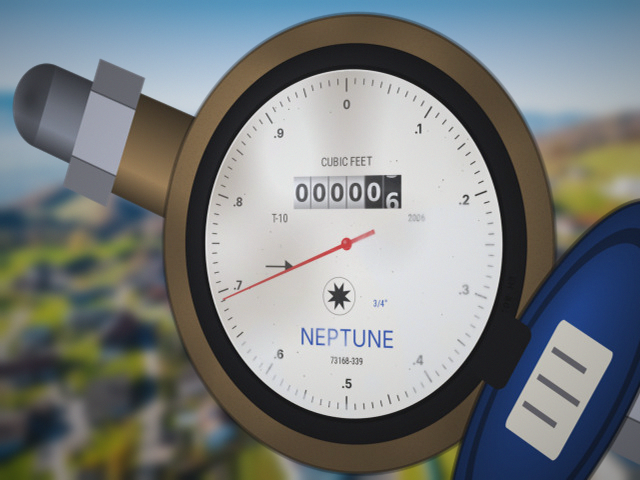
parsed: 5.69 ft³
